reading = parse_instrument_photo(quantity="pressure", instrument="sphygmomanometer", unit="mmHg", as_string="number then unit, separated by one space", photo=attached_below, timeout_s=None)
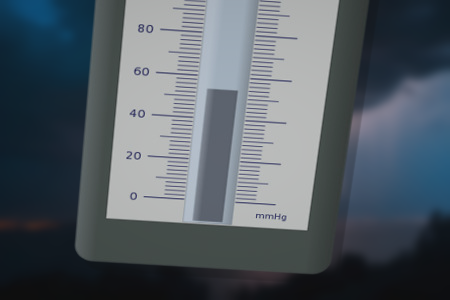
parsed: 54 mmHg
